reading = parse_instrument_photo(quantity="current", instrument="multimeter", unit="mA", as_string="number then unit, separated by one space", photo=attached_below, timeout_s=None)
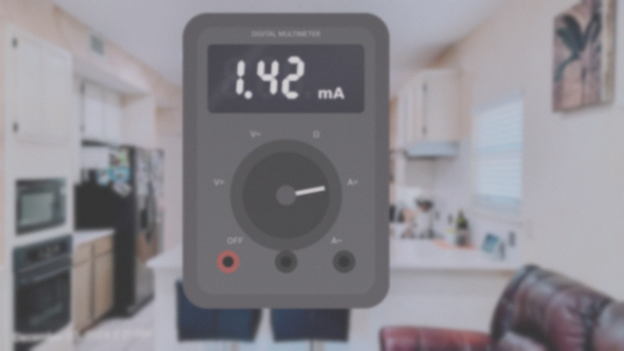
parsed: 1.42 mA
